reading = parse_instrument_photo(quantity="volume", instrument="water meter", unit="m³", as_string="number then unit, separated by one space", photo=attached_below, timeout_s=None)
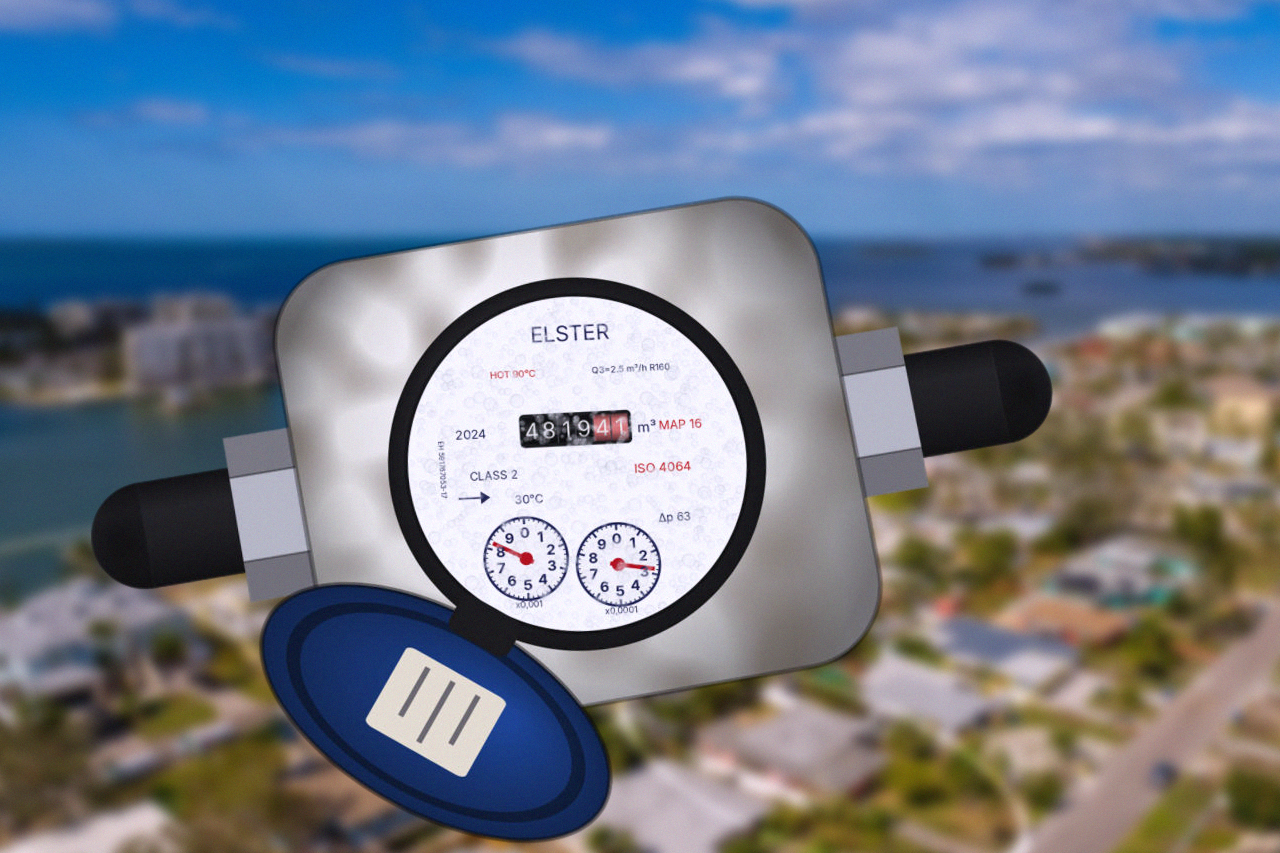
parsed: 4819.4182 m³
